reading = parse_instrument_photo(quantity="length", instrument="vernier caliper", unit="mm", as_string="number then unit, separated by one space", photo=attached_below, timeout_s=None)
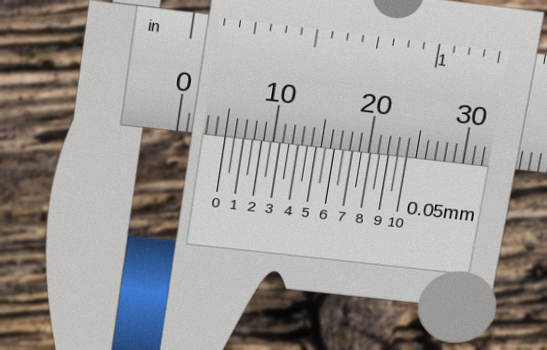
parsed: 5.0 mm
